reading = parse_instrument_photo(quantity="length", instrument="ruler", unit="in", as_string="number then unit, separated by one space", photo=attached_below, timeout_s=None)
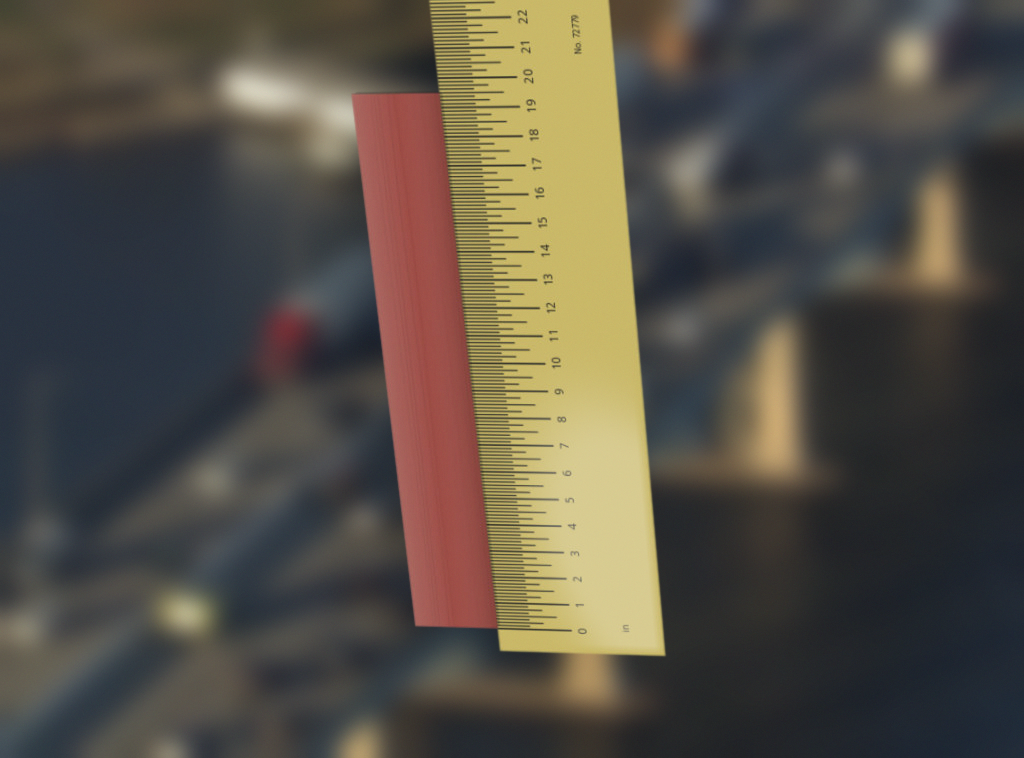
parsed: 19.5 in
